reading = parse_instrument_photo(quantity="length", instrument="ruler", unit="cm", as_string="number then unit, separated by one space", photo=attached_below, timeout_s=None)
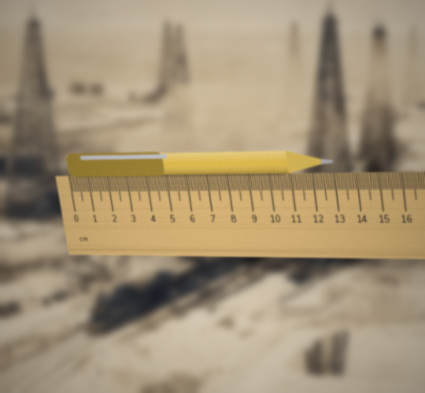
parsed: 13 cm
